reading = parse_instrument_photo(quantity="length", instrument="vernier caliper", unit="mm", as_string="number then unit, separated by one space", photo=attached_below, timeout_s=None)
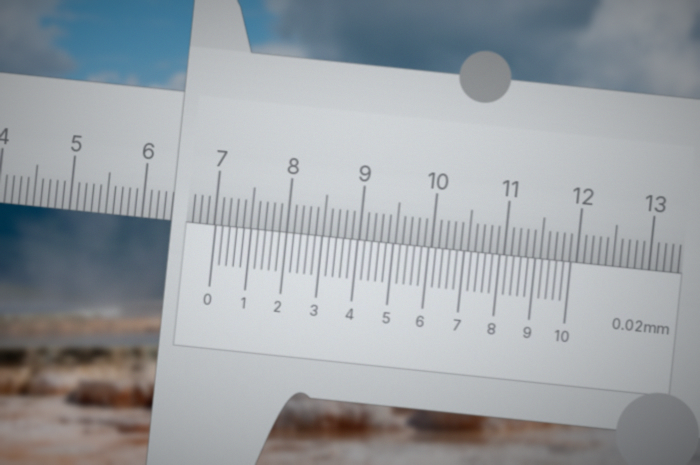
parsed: 70.2 mm
